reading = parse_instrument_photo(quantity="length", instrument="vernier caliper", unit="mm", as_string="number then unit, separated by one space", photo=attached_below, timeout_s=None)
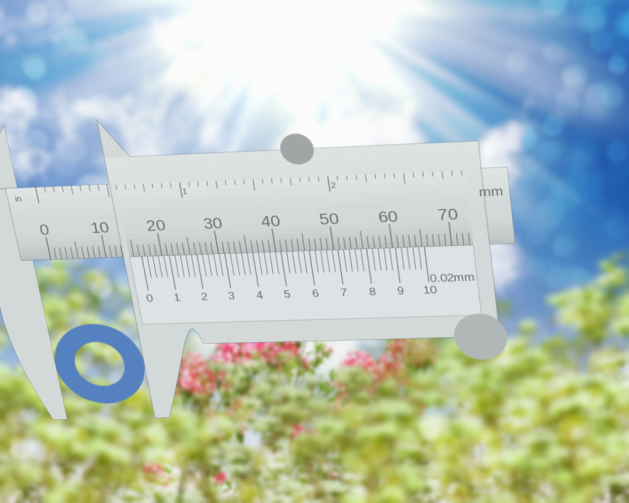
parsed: 16.4 mm
